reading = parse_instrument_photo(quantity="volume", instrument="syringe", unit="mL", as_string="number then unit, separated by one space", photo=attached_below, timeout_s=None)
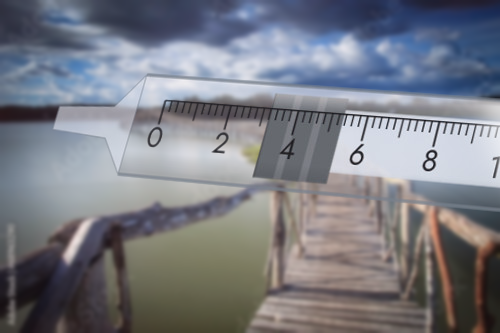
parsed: 3.2 mL
